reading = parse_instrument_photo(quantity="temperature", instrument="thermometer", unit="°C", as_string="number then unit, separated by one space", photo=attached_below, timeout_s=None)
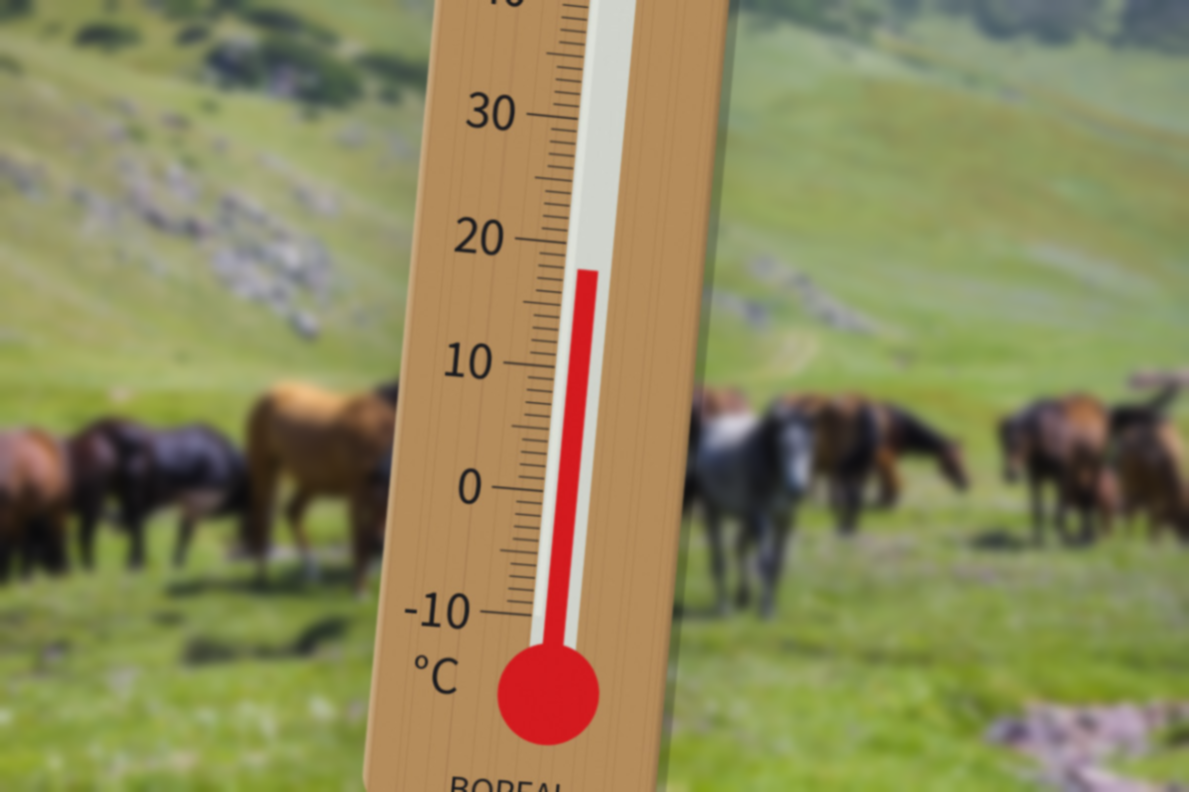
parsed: 18 °C
